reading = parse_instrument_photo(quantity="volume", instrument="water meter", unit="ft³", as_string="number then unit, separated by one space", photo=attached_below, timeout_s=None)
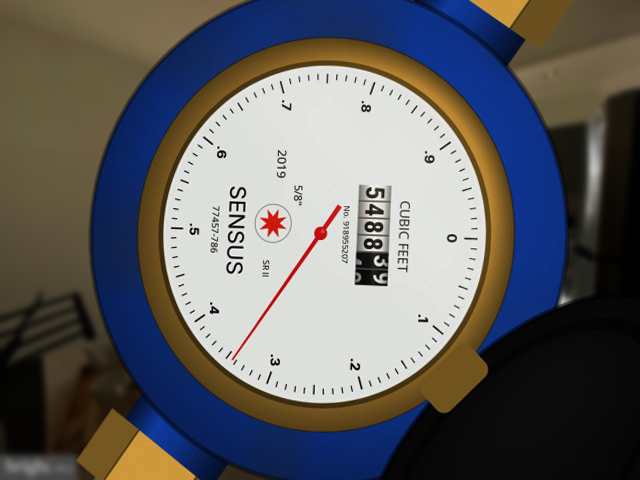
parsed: 548839.34 ft³
